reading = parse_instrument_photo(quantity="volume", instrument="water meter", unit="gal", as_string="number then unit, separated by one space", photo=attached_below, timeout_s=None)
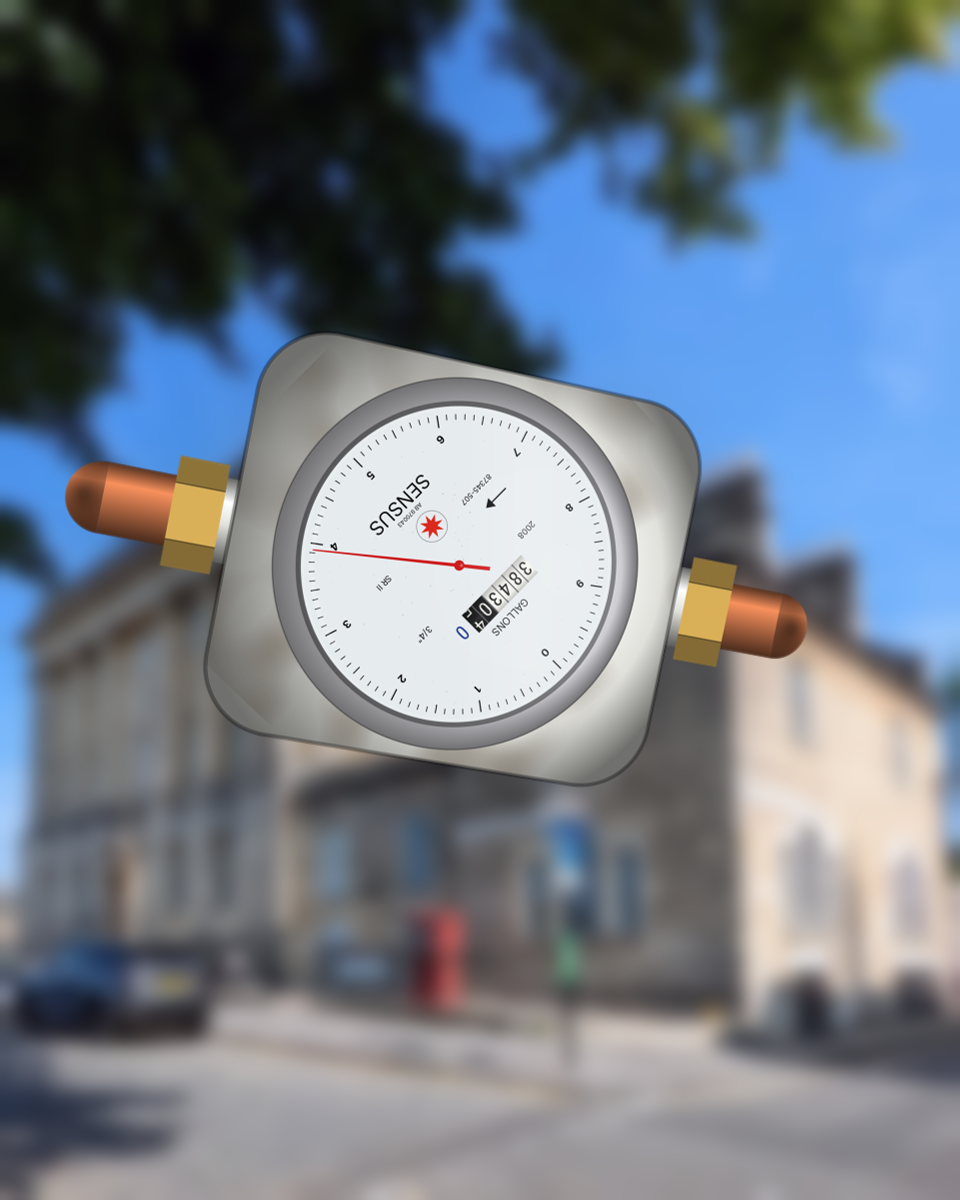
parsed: 3843043.9 gal
